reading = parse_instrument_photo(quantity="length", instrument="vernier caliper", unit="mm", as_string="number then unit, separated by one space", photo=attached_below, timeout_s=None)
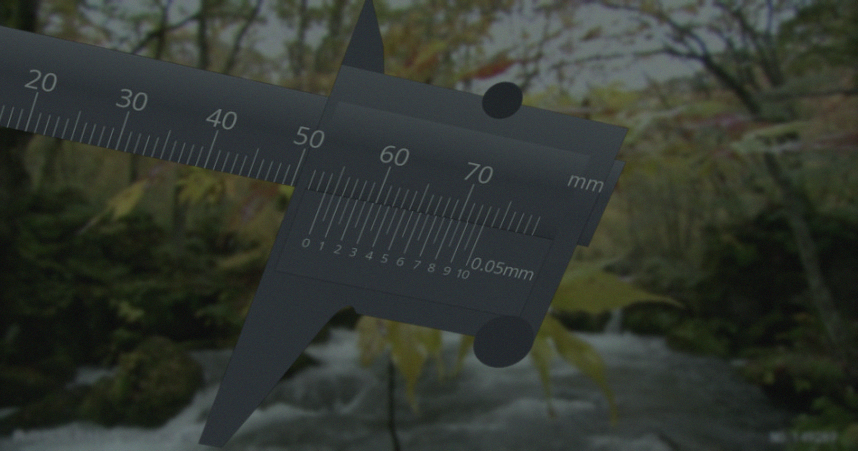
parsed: 54.0 mm
